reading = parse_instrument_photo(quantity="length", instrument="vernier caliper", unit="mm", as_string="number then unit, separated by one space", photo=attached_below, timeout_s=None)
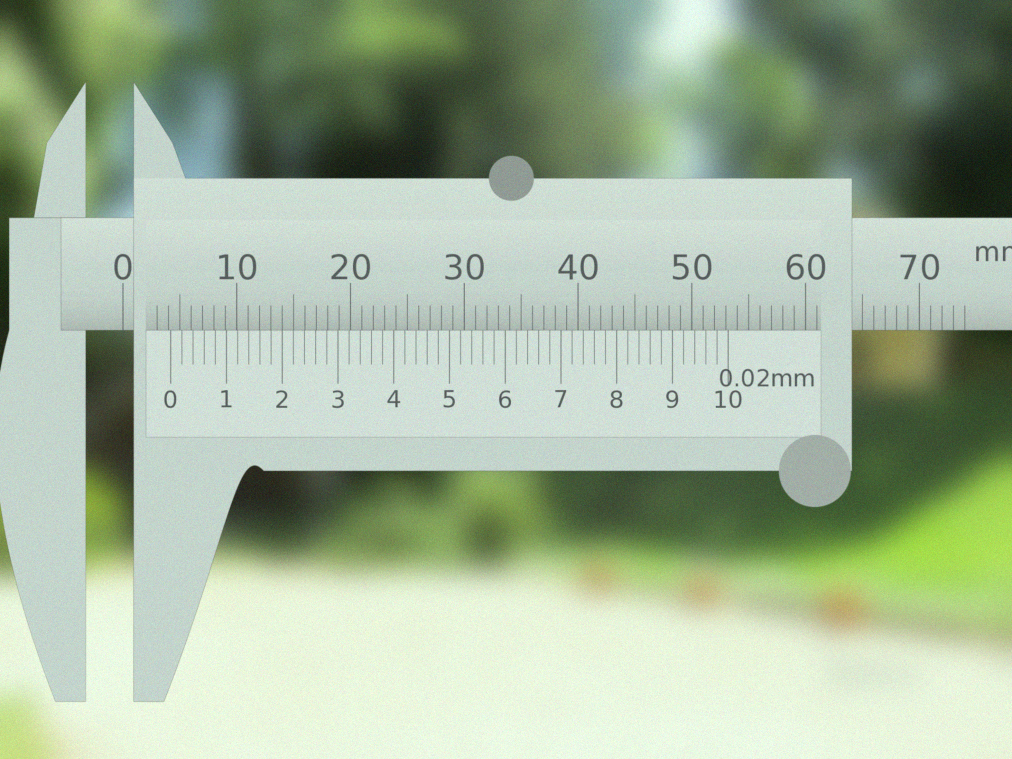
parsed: 4.2 mm
